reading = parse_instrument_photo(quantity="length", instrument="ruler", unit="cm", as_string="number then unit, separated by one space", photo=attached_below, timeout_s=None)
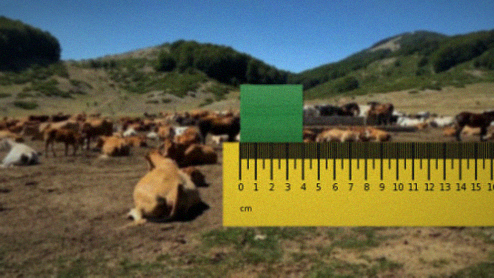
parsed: 4 cm
